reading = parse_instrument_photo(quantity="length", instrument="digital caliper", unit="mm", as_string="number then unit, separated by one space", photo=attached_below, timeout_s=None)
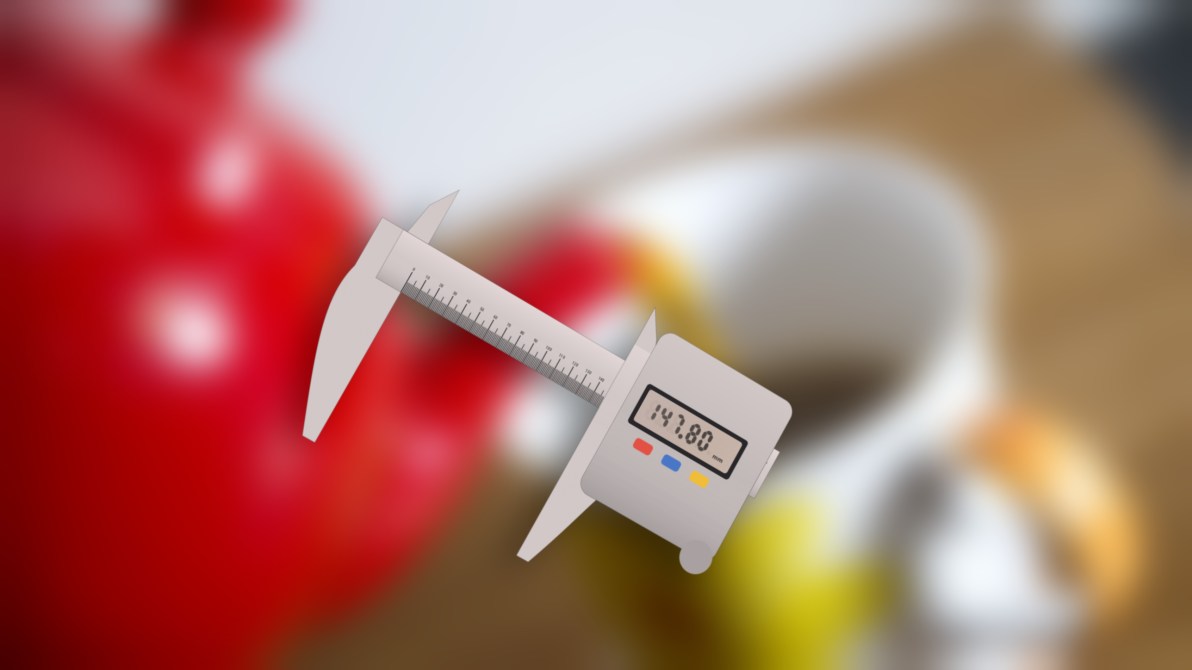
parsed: 147.80 mm
